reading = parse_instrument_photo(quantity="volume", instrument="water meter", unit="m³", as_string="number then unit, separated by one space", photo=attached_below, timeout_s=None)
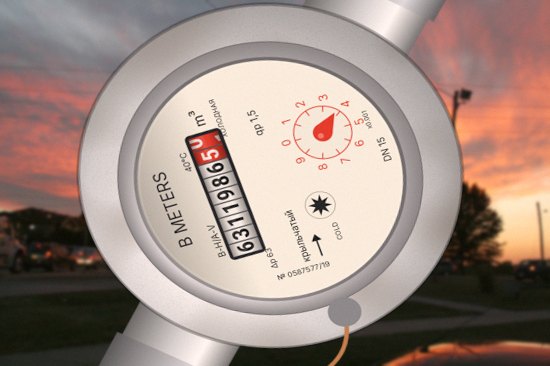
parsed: 6311986.503 m³
